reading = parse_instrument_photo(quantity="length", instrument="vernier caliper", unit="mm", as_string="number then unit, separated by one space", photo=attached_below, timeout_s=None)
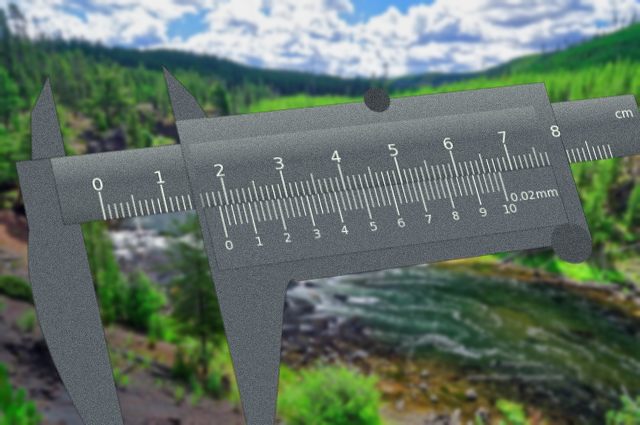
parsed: 18.6 mm
